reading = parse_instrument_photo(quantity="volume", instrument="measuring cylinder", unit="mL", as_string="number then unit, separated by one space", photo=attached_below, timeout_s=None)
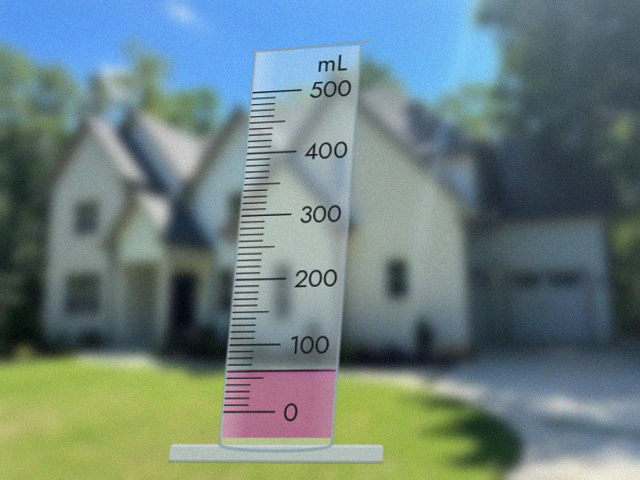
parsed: 60 mL
